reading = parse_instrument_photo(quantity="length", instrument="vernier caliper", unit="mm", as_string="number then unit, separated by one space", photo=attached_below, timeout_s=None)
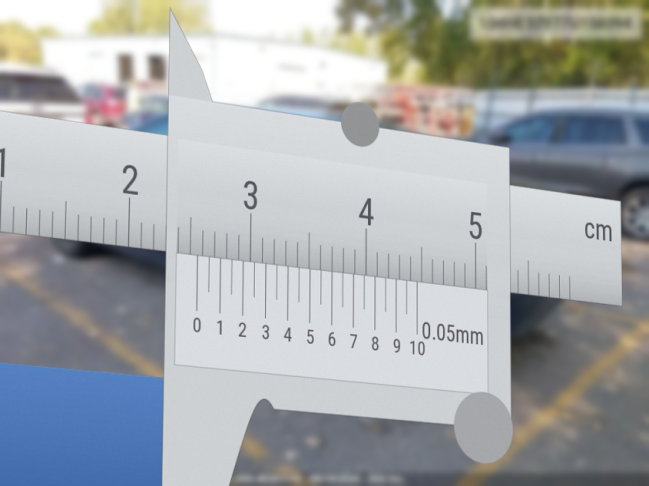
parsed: 25.6 mm
